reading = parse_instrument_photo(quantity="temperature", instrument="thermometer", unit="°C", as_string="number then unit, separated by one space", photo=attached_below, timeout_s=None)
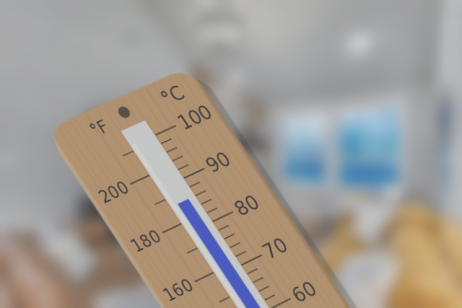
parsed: 86 °C
